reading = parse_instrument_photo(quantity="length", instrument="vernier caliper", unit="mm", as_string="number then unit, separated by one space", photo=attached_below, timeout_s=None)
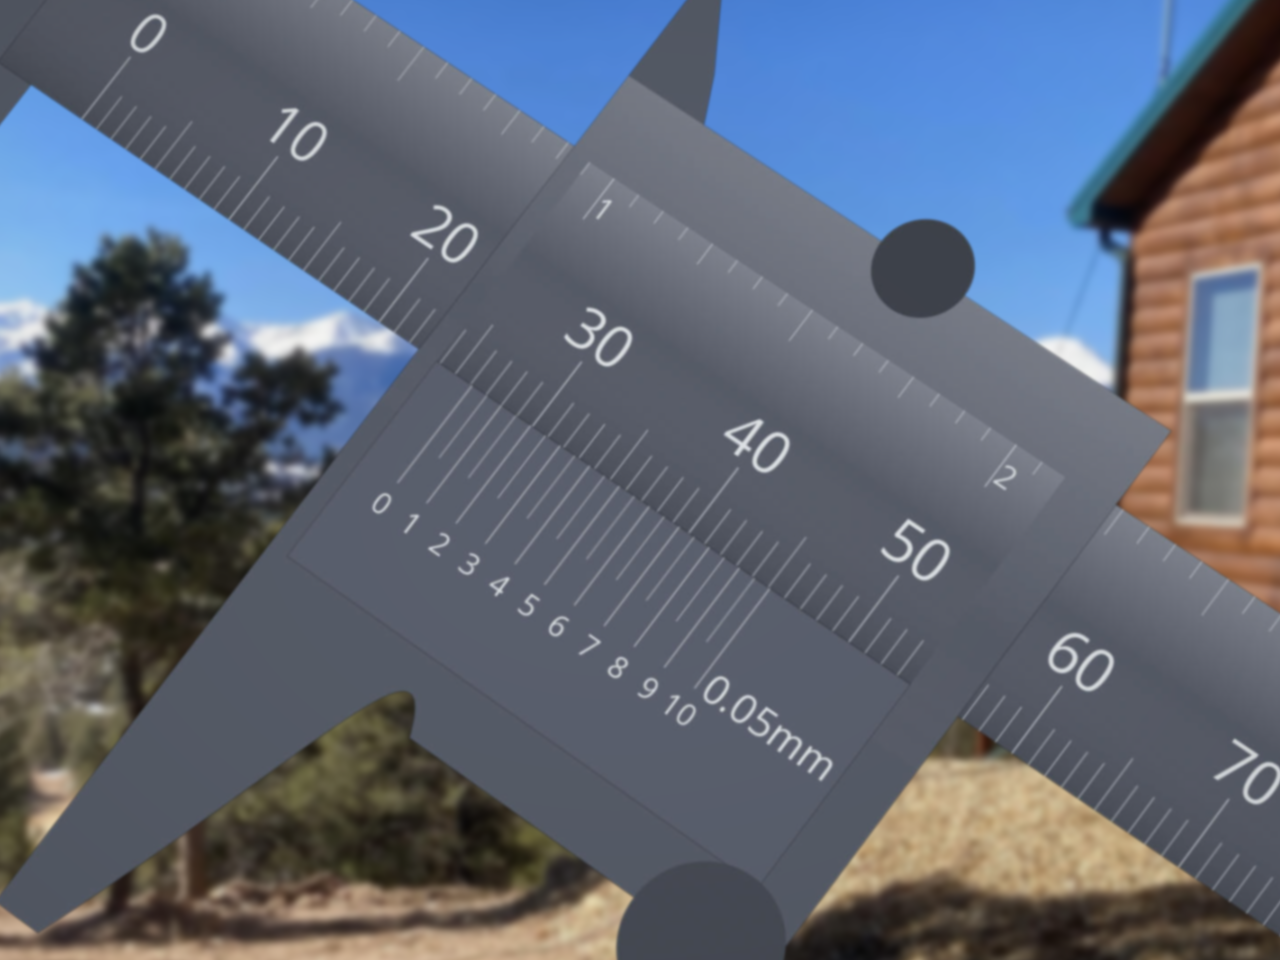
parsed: 26.1 mm
